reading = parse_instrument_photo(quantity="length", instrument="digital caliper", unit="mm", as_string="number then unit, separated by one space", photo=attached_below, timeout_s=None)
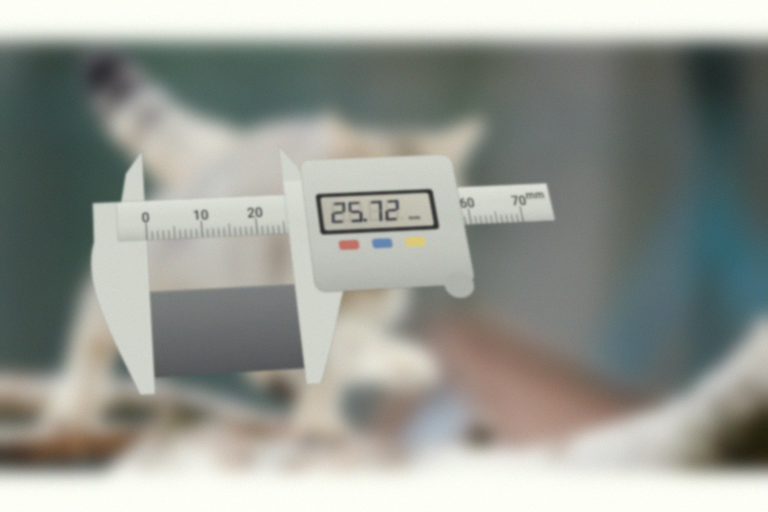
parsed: 25.72 mm
